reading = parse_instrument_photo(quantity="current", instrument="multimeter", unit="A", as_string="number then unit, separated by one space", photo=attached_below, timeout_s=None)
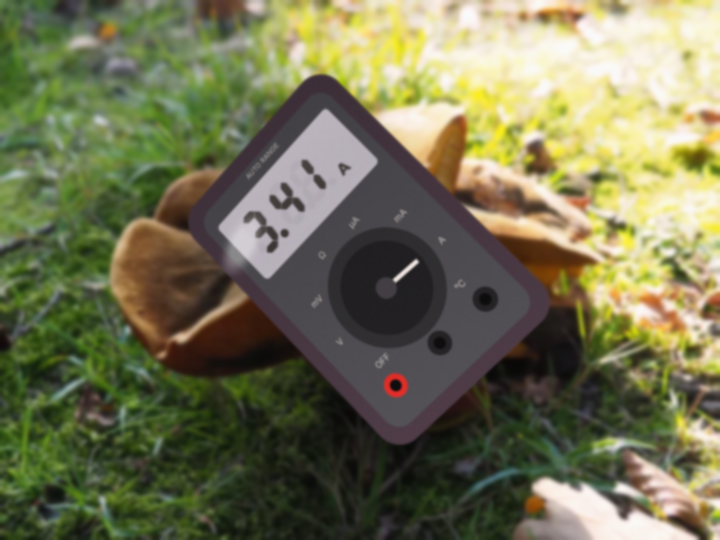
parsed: 3.41 A
